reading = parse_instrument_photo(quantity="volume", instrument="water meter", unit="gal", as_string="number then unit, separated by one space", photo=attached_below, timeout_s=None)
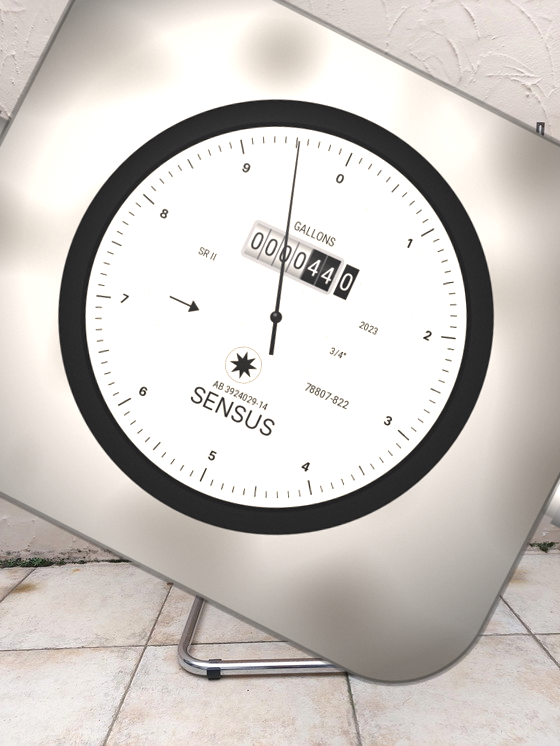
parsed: 439.5 gal
